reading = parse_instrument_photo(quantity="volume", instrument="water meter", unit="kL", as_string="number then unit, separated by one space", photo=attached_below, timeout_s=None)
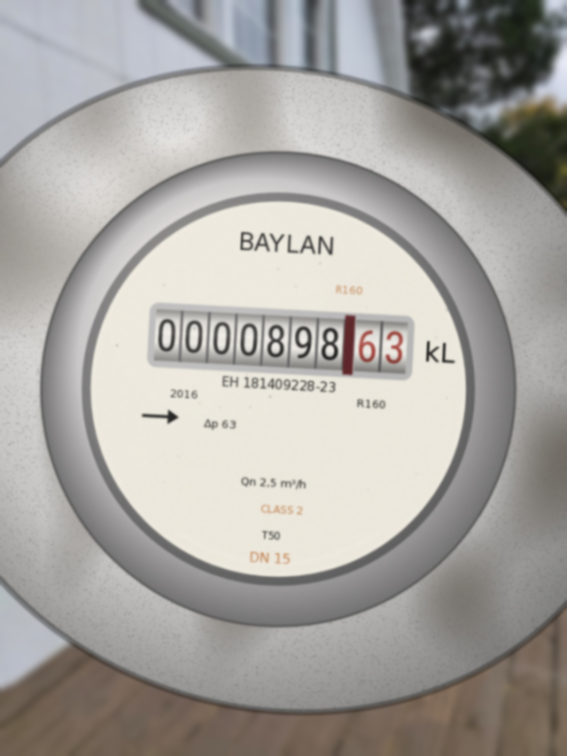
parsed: 898.63 kL
